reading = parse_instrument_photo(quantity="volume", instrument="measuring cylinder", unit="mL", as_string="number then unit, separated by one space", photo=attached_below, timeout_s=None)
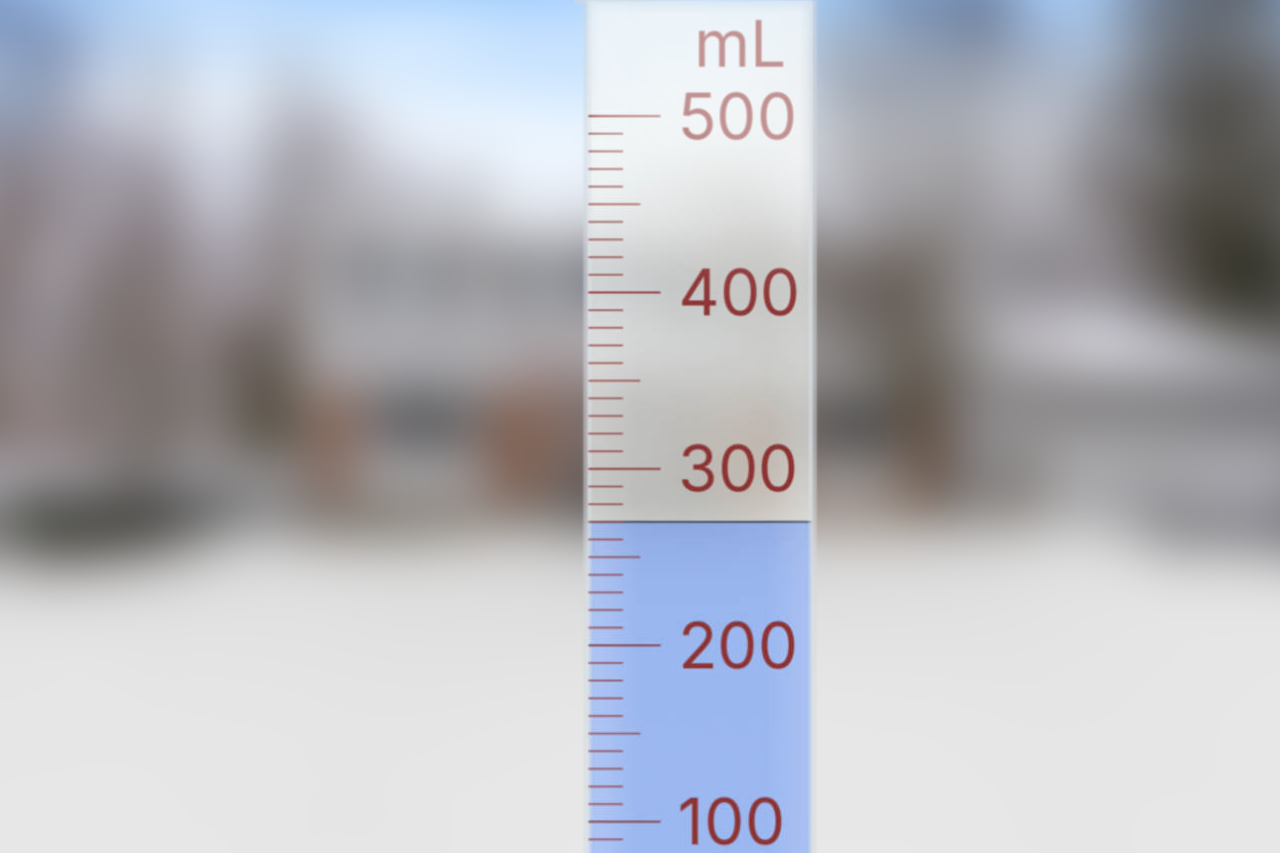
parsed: 270 mL
